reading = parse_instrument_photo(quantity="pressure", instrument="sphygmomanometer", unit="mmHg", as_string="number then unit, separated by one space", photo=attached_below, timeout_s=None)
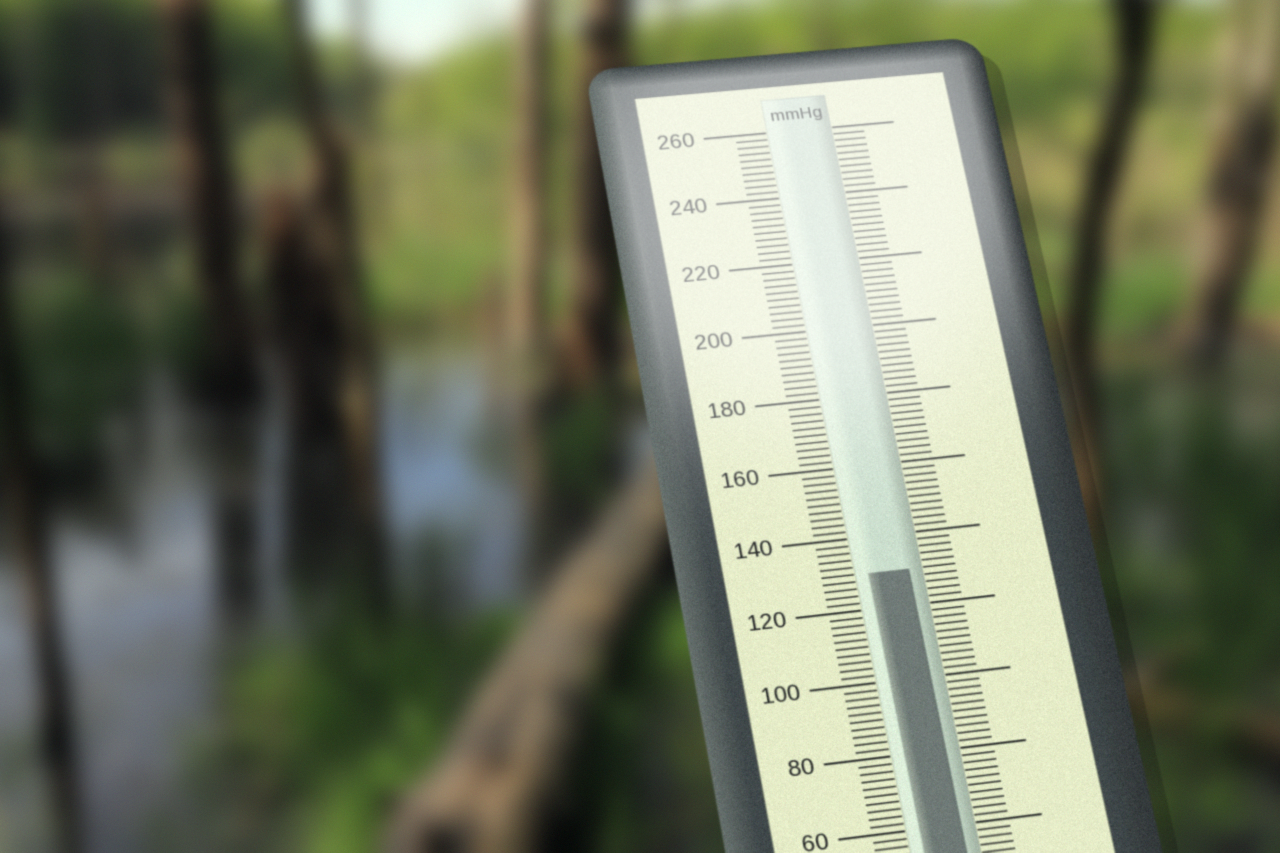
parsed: 130 mmHg
